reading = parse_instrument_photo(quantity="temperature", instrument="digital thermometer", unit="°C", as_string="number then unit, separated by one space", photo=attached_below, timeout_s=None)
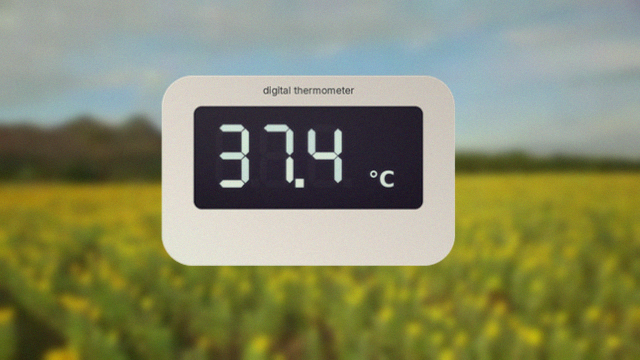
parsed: 37.4 °C
